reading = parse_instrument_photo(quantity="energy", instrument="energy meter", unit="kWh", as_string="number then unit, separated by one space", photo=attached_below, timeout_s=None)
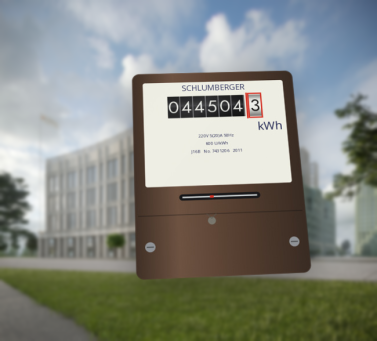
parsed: 44504.3 kWh
